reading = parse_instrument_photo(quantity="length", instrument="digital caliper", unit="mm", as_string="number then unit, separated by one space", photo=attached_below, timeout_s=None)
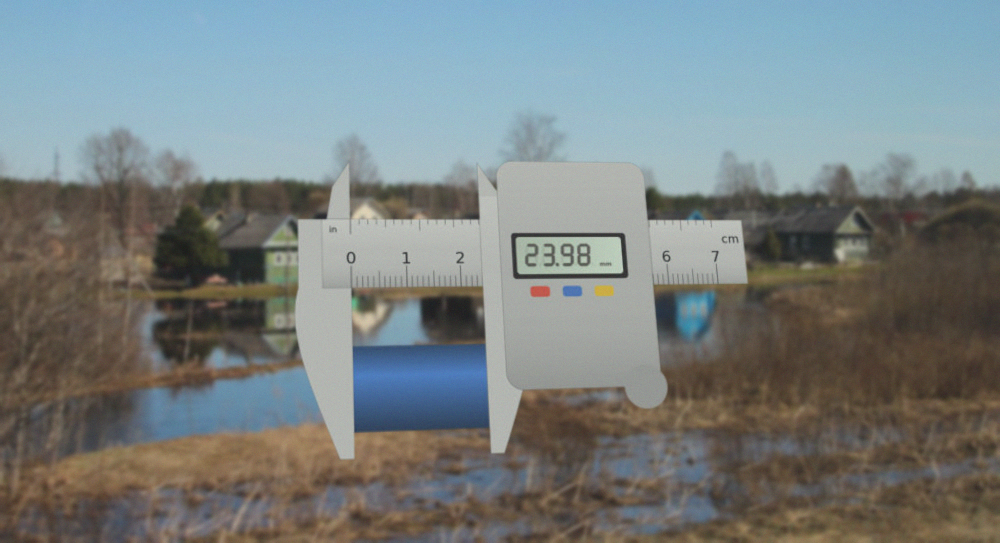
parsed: 23.98 mm
